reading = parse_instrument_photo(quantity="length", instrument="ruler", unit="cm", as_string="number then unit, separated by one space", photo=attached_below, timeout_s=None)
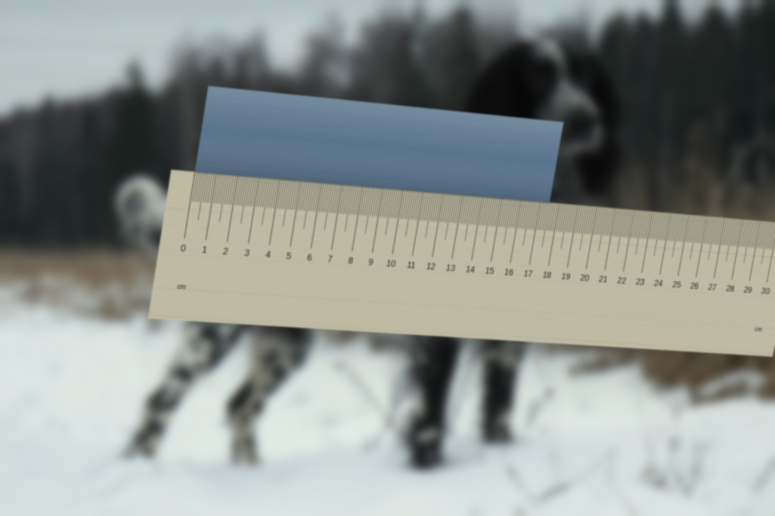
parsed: 17.5 cm
